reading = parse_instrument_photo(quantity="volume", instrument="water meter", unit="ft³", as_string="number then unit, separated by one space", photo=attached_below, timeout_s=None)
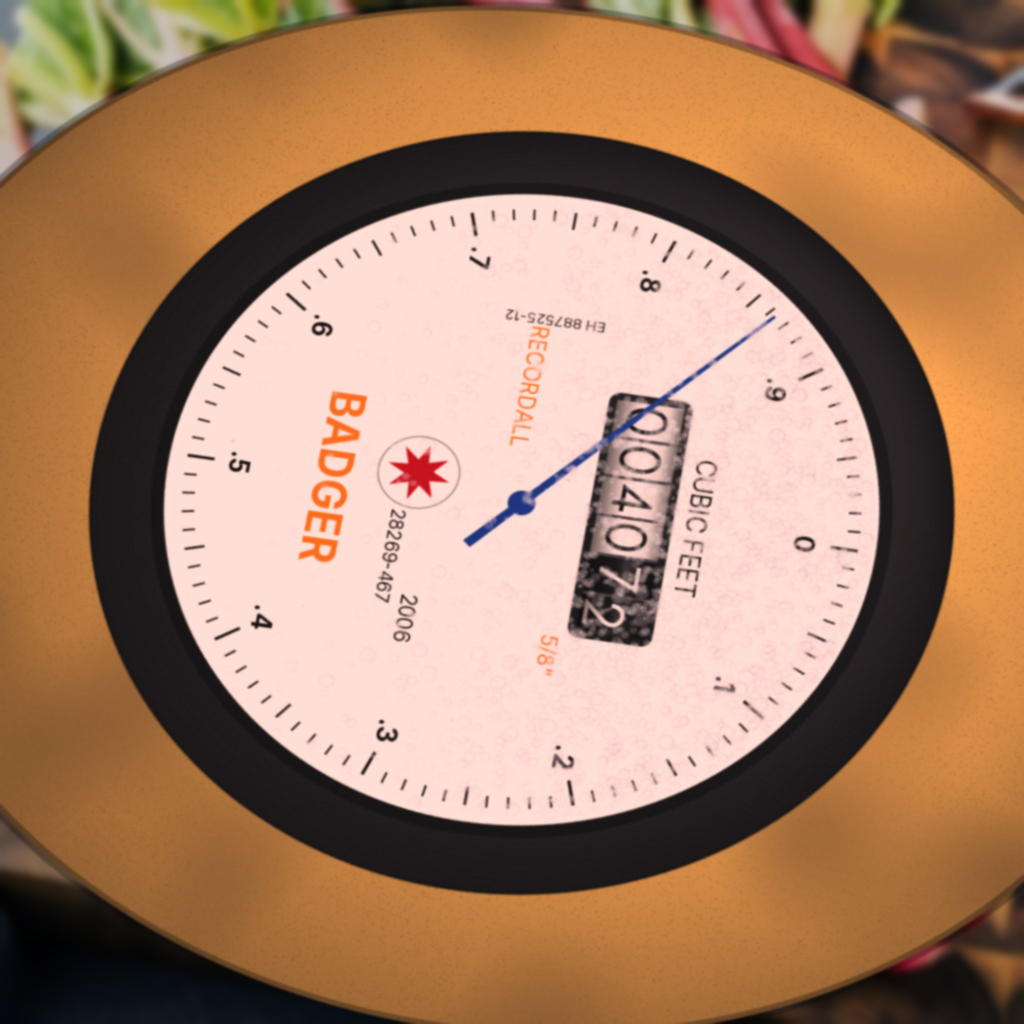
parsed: 4071.86 ft³
